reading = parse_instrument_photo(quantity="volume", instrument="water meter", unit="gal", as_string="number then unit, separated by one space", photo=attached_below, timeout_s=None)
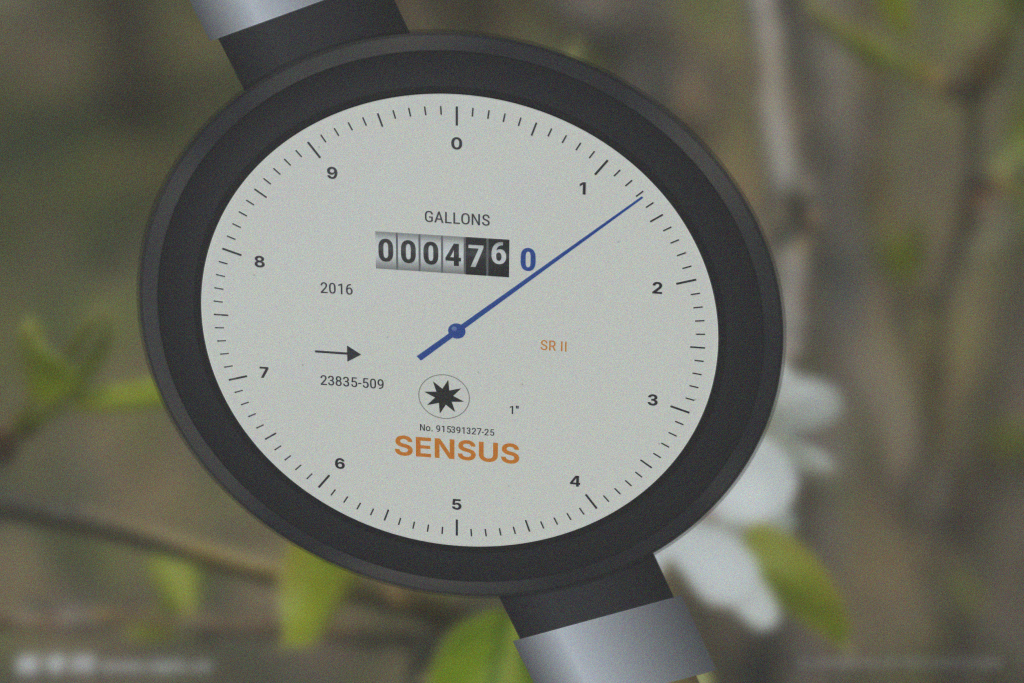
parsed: 4761.3 gal
